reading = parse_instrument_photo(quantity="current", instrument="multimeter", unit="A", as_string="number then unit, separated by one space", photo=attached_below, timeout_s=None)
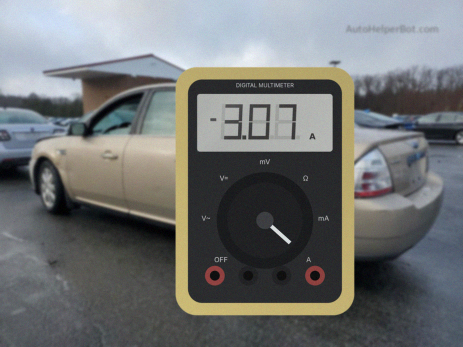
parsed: -3.07 A
